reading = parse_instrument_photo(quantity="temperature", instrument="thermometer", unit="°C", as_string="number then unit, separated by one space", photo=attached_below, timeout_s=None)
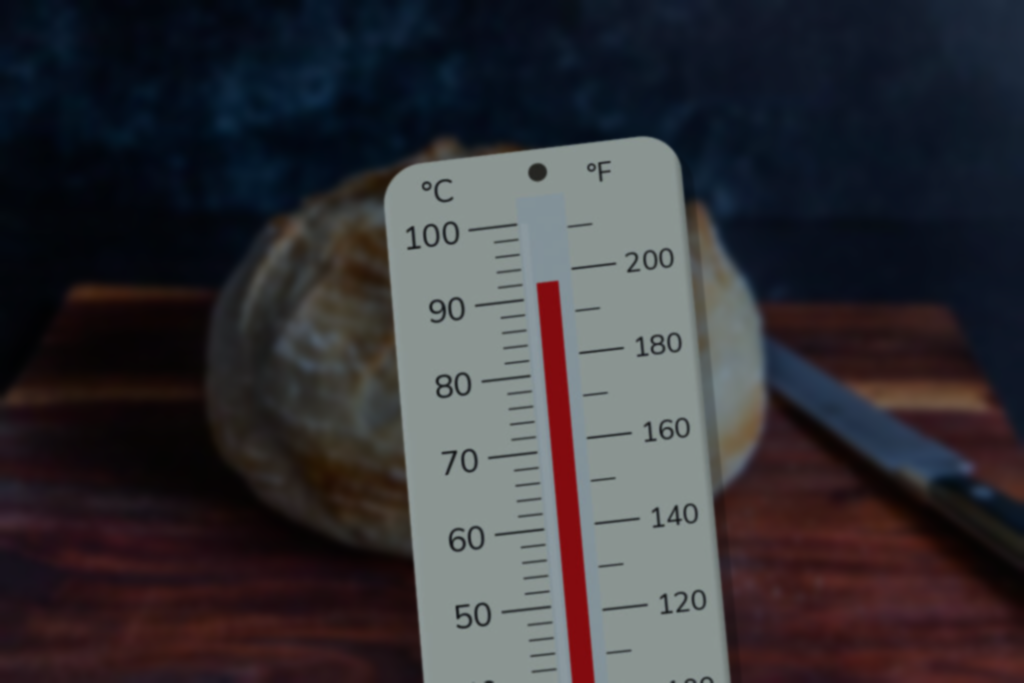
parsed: 92 °C
